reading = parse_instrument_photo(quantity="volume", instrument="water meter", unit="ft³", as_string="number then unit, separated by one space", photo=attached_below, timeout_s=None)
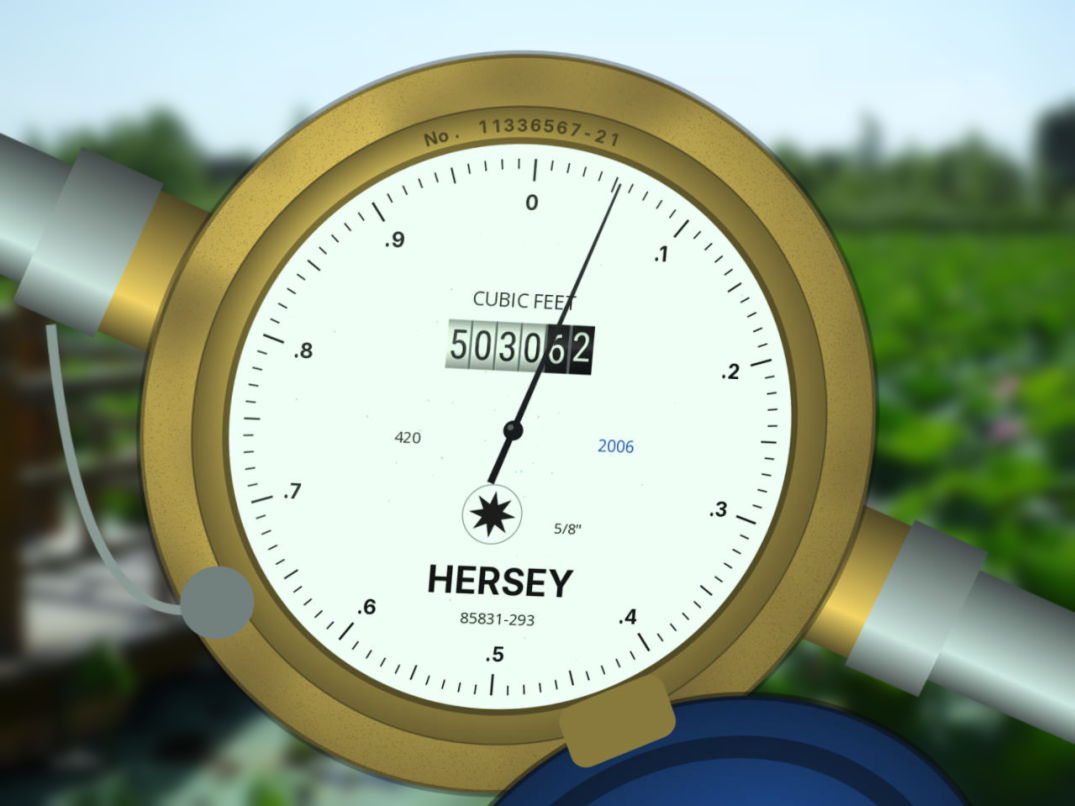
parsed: 503062.05 ft³
